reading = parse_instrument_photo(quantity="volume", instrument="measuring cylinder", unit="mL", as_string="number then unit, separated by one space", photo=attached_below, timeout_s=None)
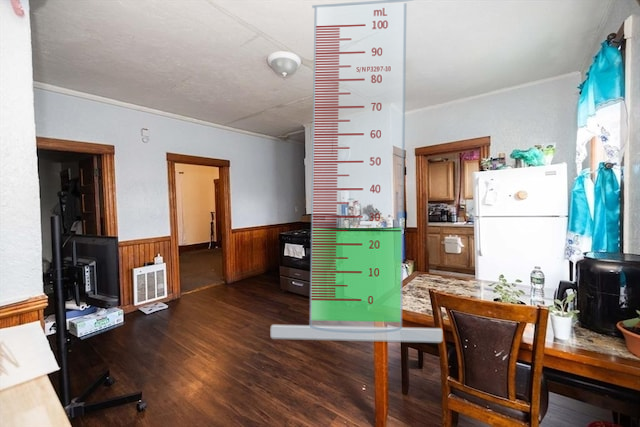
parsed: 25 mL
